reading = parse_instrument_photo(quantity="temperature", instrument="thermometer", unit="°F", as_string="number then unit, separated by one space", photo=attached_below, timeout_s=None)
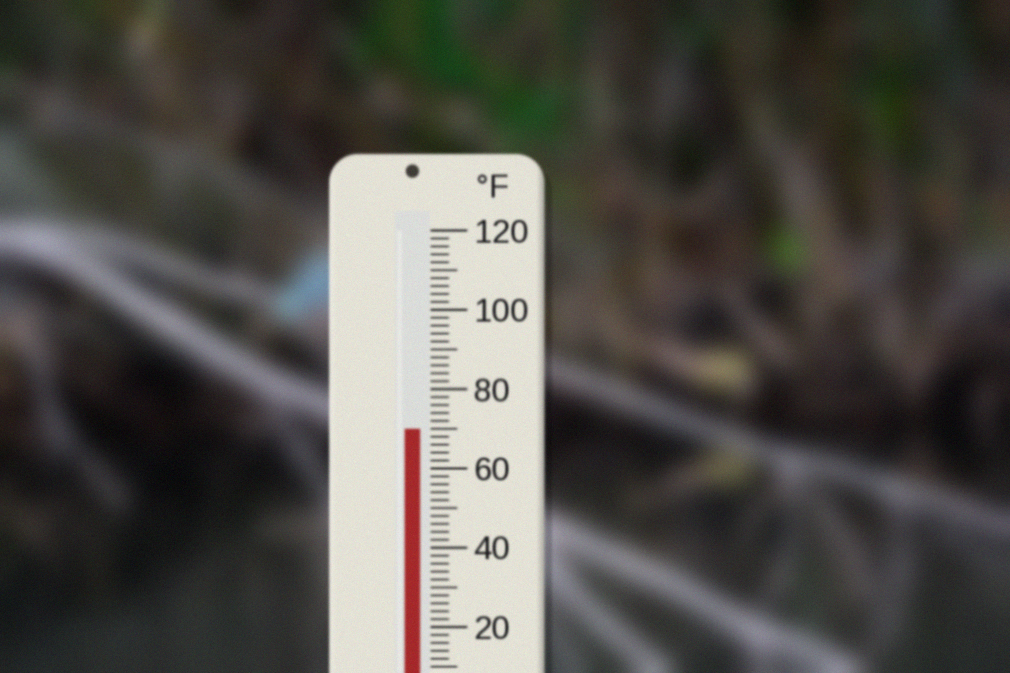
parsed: 70 °F
